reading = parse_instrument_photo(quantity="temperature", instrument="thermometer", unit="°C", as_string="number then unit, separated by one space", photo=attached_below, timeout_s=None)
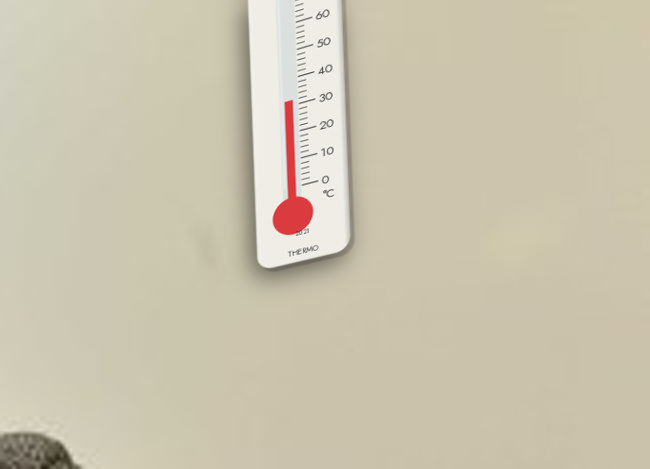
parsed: 32 °C
